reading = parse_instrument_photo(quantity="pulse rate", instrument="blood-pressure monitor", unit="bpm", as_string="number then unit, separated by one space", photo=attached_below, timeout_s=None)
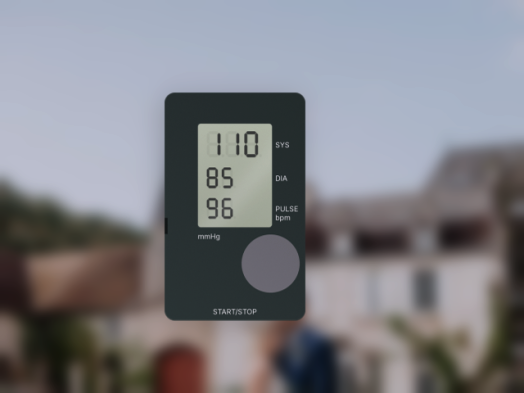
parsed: 96 bpm
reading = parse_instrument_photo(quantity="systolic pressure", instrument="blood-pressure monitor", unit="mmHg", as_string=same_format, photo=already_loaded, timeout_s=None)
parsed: 110 mmHg
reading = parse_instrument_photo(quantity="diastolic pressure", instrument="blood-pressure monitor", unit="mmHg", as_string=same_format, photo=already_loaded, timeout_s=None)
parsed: 85 mmHg
